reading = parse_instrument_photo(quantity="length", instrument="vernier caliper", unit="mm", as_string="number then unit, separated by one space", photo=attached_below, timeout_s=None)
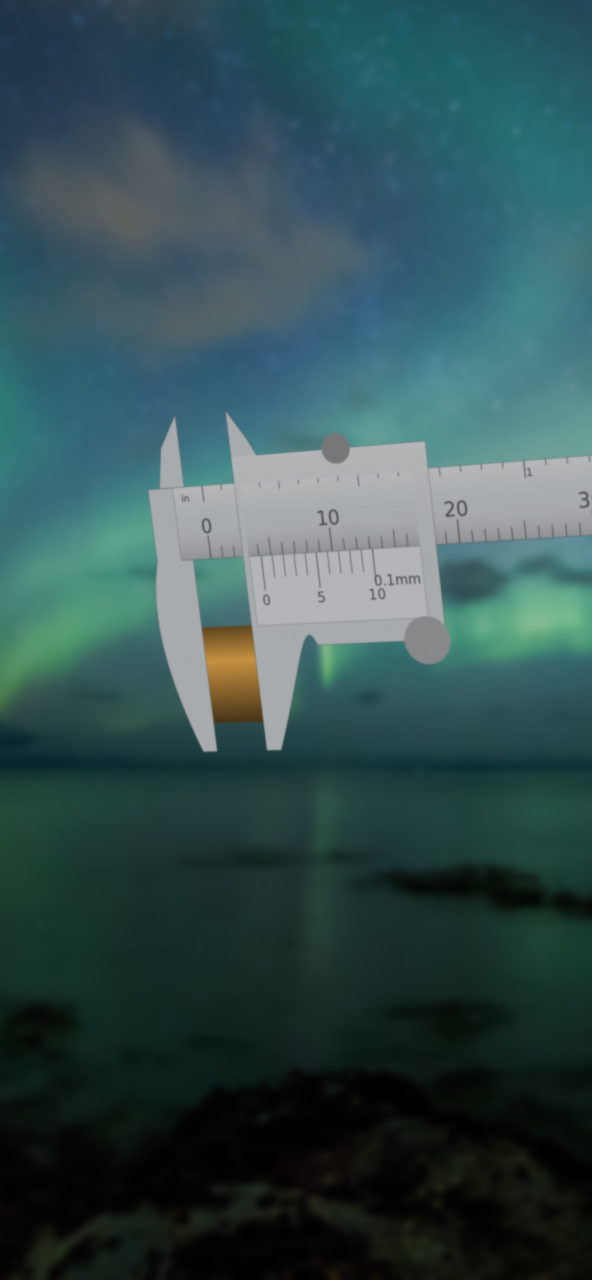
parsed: 4.2 mm
